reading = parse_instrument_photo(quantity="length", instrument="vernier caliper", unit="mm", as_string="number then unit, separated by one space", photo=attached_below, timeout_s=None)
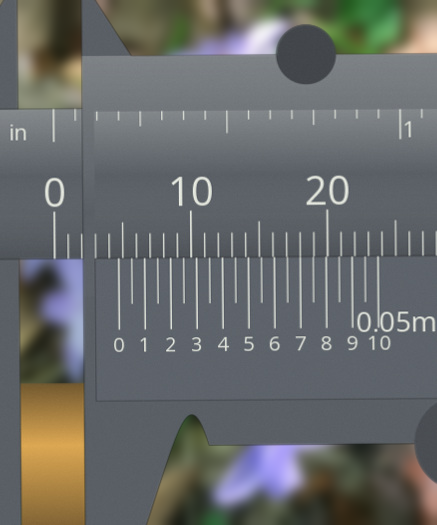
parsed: 4.7 mm
